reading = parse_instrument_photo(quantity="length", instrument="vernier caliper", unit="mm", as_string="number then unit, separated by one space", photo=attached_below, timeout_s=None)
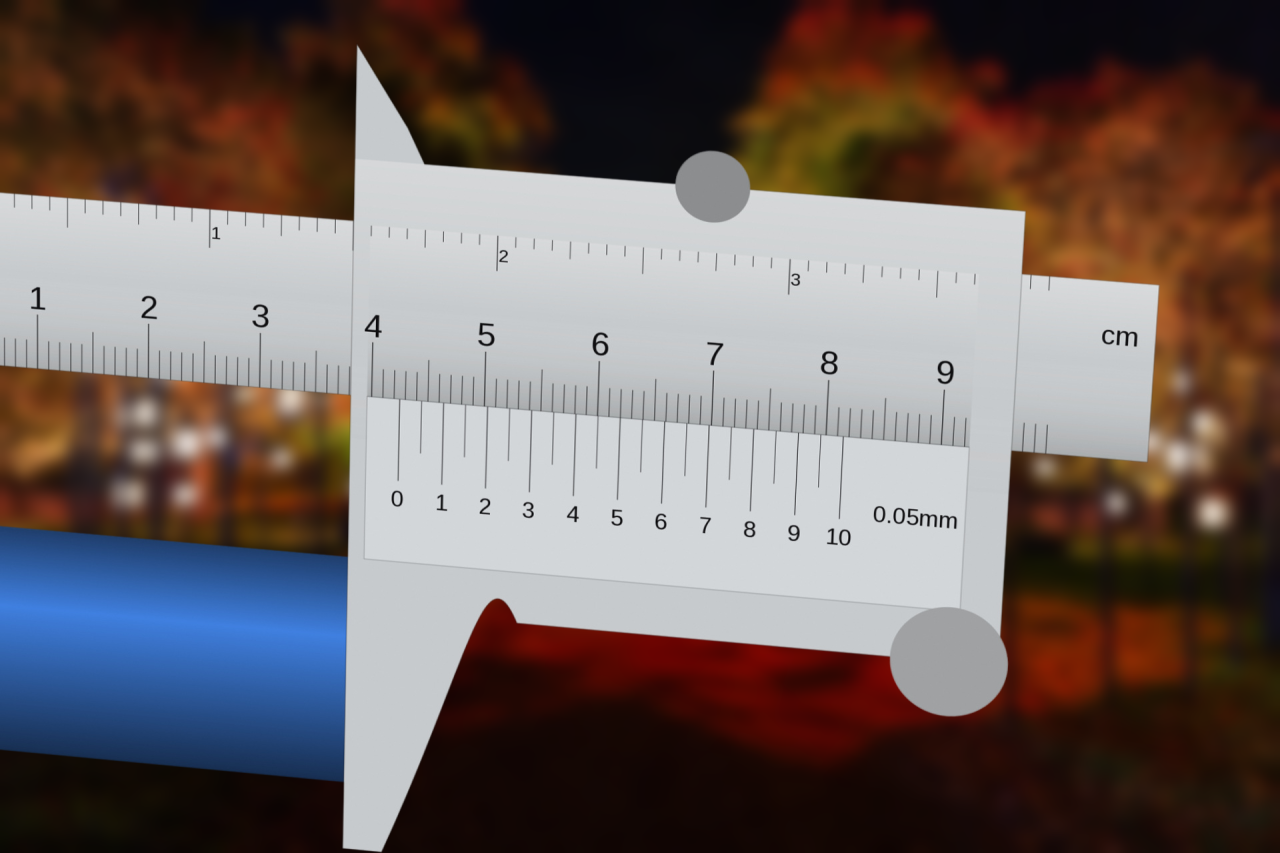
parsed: 42.5 mm
